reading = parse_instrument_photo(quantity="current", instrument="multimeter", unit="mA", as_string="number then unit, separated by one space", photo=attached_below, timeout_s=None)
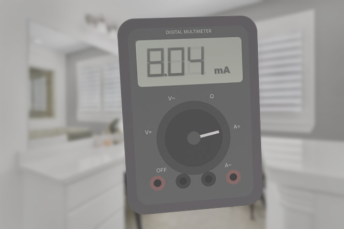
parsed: 8.04 mA
